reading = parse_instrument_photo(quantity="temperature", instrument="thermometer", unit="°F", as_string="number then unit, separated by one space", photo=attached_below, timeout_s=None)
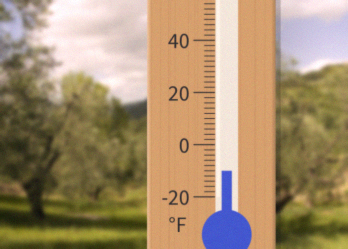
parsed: -10 °F
